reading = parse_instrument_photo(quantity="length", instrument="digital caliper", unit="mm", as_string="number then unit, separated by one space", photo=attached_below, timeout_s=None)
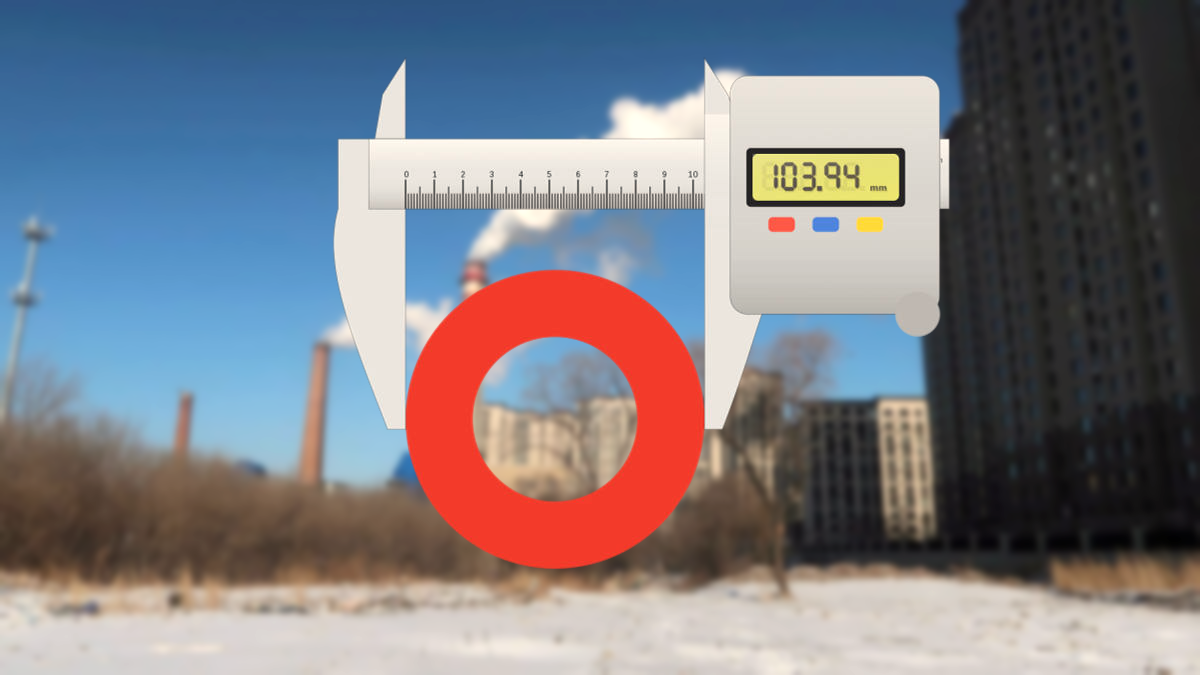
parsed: 103.94 mm
